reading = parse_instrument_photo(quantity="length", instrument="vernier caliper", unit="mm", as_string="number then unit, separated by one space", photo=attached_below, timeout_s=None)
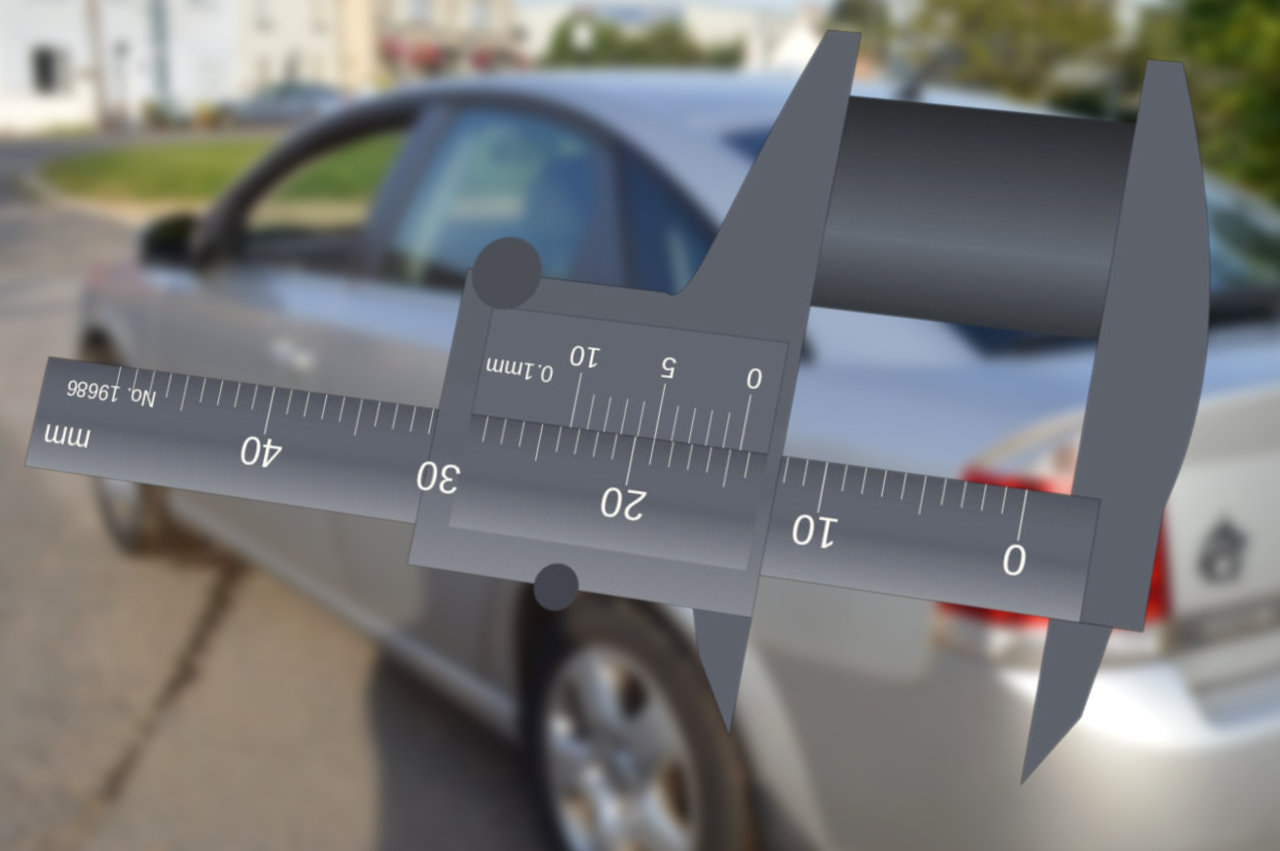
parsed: 14.5 mm
